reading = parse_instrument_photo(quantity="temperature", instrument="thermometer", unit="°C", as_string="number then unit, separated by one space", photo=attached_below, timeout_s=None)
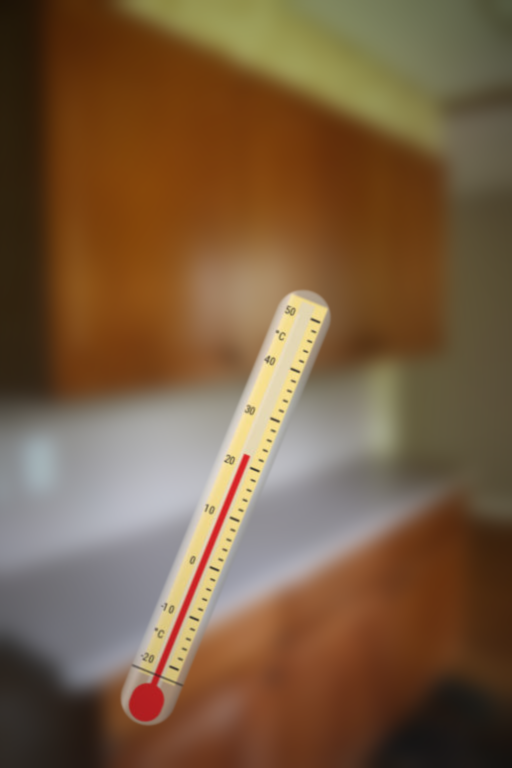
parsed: 22 °C
